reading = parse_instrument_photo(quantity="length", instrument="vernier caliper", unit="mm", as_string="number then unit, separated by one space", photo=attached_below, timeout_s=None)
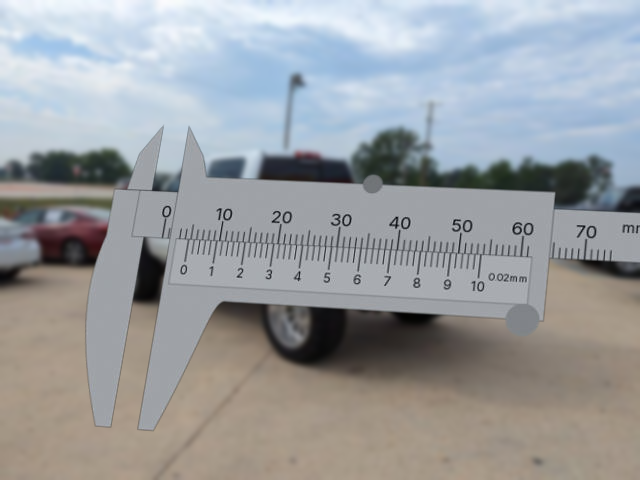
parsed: 4.6 mm
